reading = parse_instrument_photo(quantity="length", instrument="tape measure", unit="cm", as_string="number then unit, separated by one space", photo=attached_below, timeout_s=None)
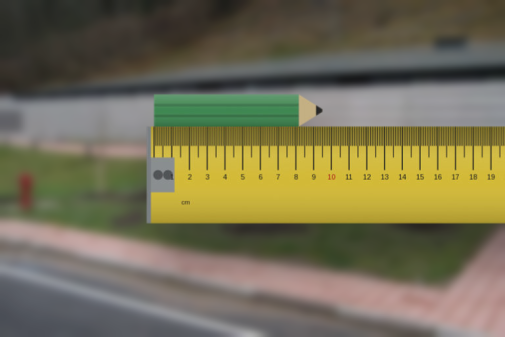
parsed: 9.5 cm
